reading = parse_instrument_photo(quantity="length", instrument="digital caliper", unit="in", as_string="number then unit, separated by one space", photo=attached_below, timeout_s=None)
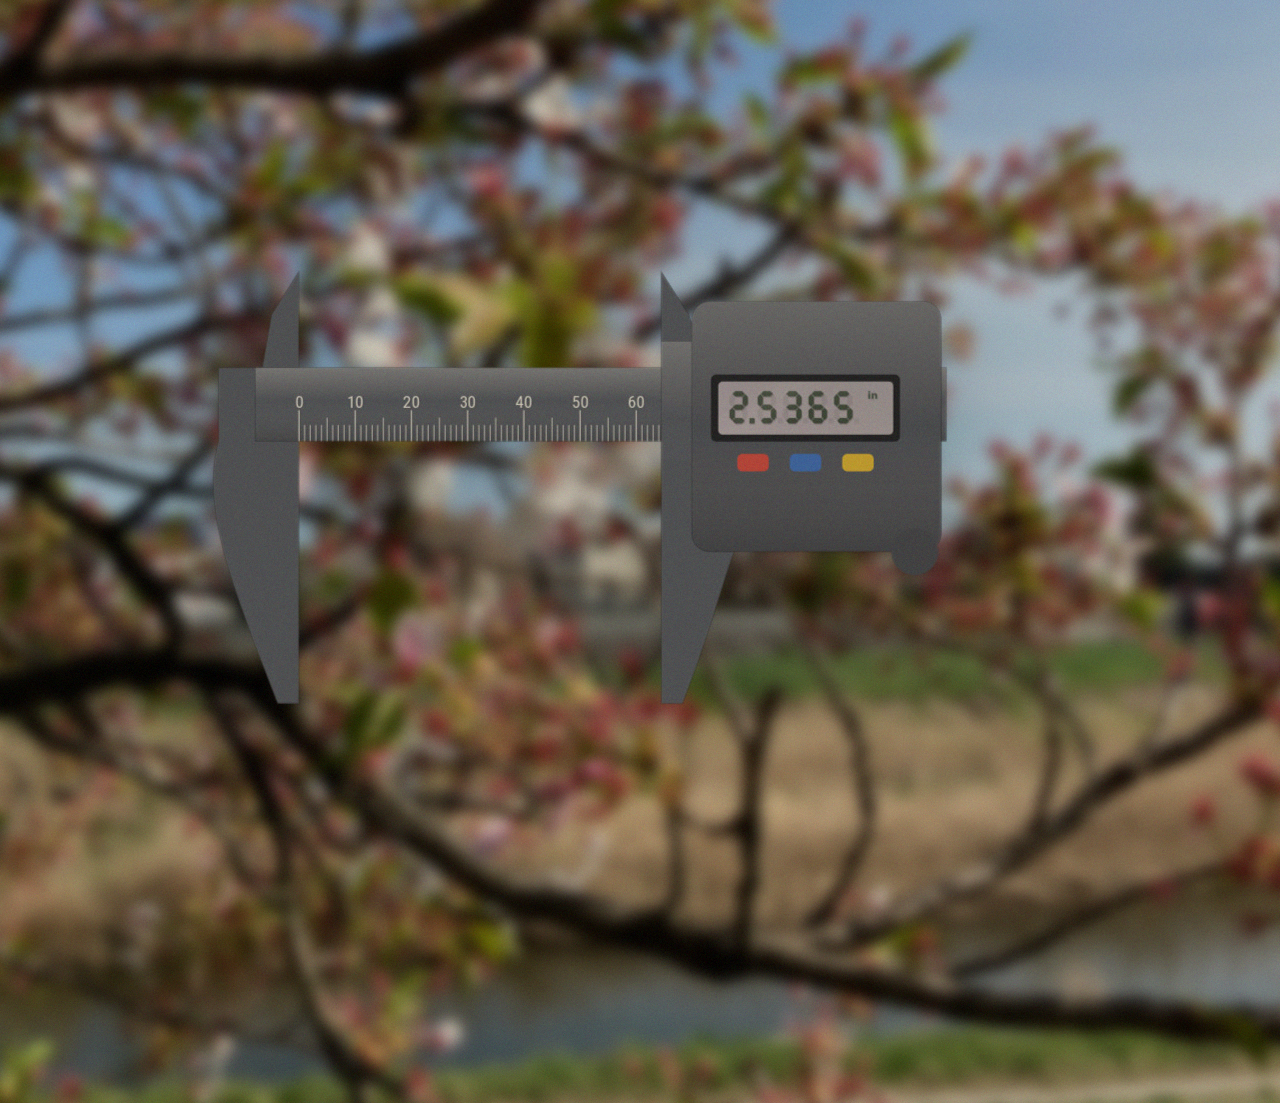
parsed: 2.5365 in
